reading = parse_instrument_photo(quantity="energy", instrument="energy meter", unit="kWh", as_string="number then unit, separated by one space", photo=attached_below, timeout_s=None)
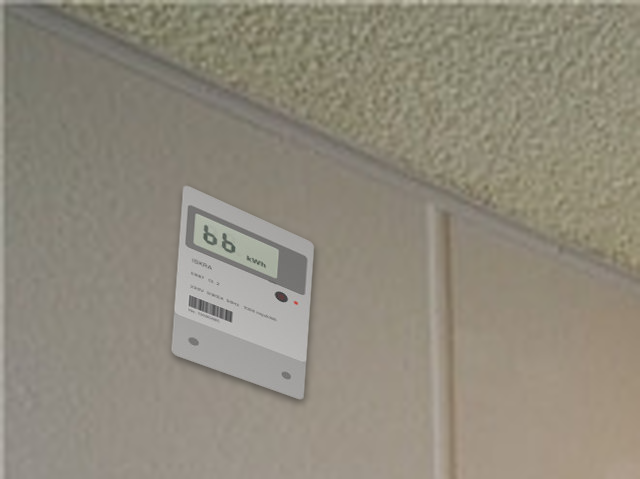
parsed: 66 kWh
